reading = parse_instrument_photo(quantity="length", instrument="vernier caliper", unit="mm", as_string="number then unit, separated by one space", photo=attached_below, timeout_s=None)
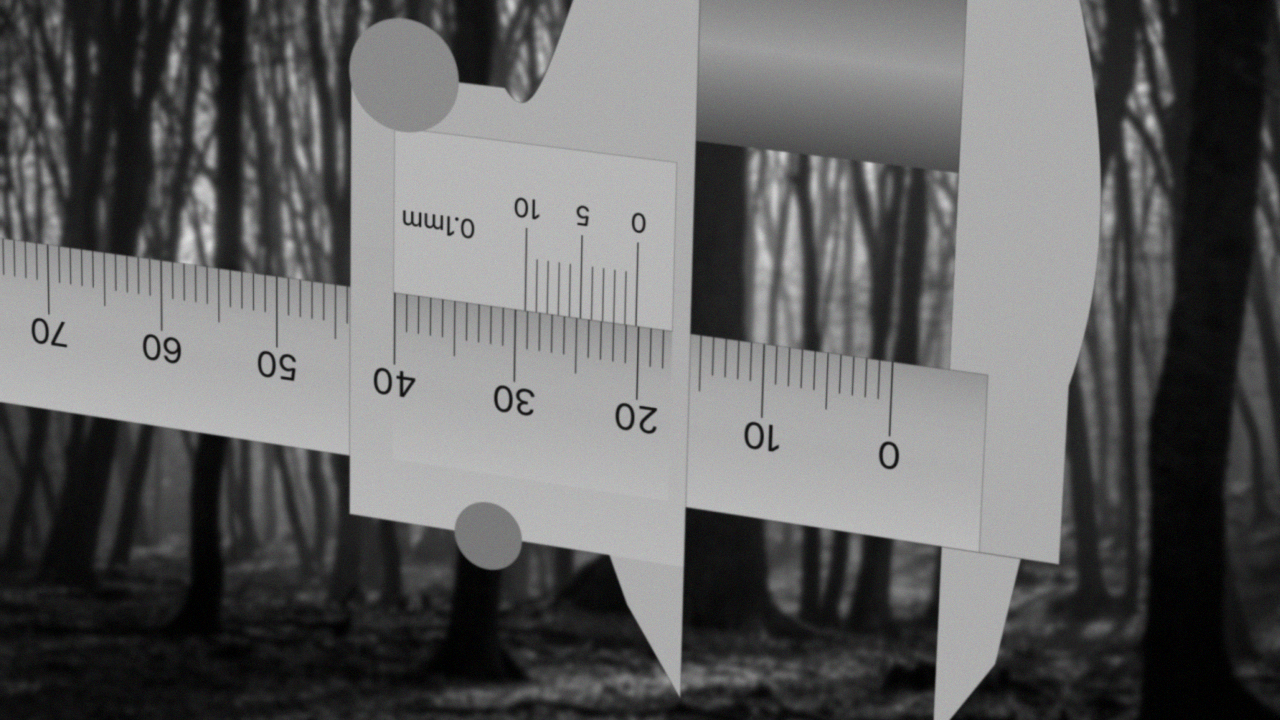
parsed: 20.2 mm
